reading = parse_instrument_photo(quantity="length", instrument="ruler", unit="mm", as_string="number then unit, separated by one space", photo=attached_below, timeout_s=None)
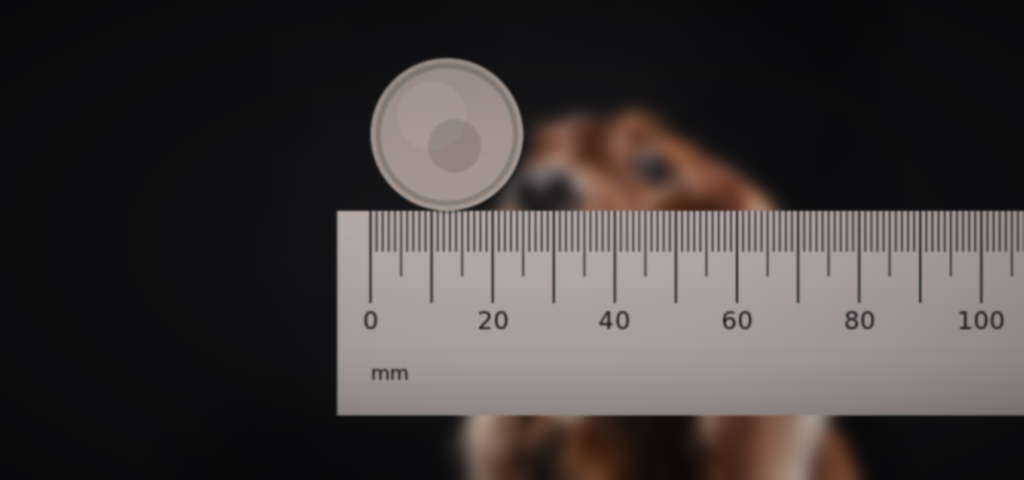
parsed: 25 mm
